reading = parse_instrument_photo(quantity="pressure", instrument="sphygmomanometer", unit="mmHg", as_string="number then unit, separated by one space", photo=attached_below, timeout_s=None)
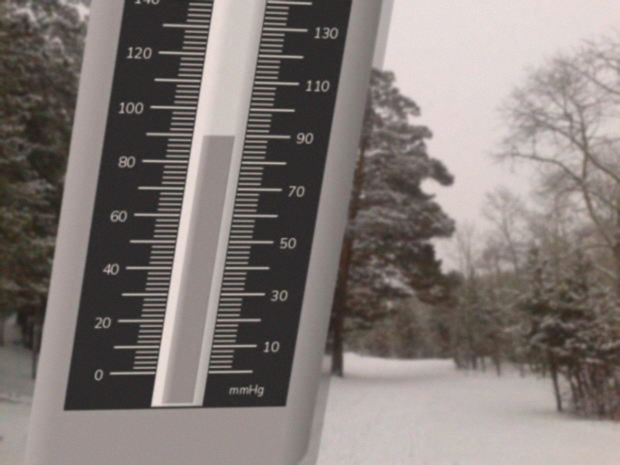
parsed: 90 mmHg
